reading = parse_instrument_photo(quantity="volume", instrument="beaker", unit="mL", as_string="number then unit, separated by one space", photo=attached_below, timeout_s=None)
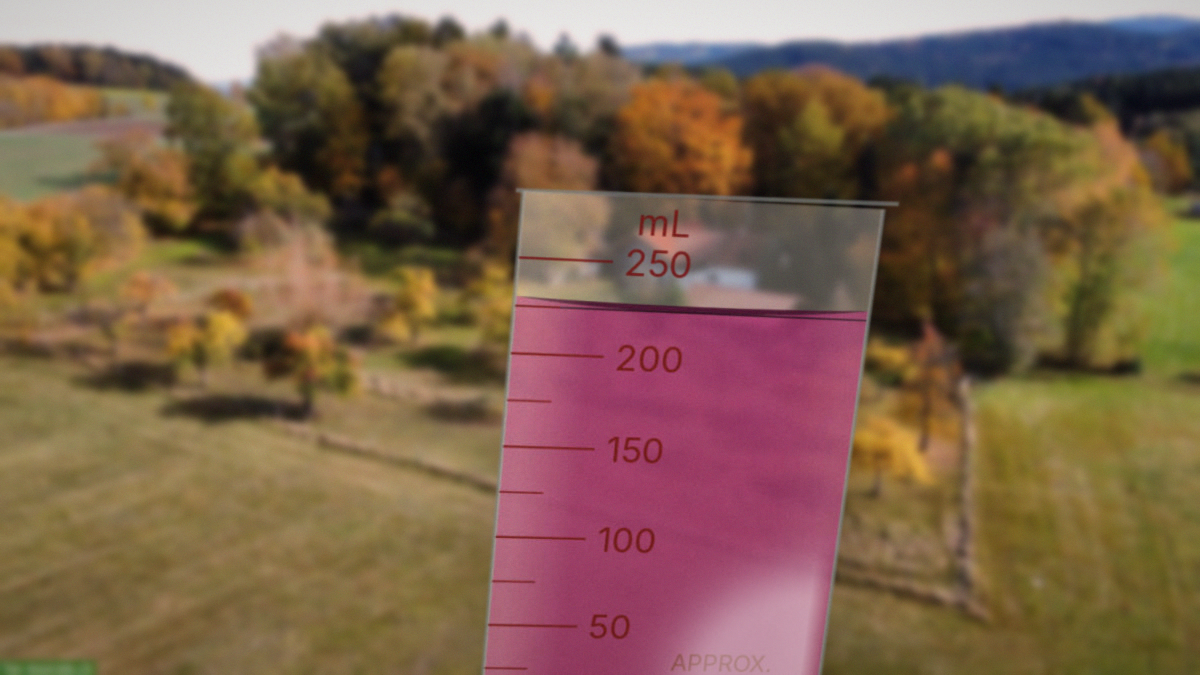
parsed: 225 mL
